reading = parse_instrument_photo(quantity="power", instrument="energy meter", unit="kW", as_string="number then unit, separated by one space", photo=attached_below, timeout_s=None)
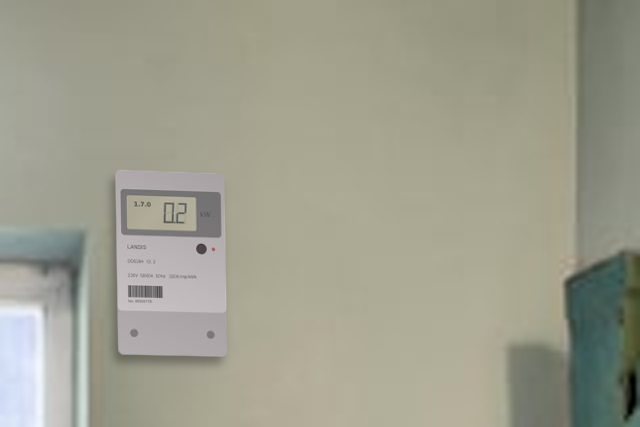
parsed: 0.2 kW
